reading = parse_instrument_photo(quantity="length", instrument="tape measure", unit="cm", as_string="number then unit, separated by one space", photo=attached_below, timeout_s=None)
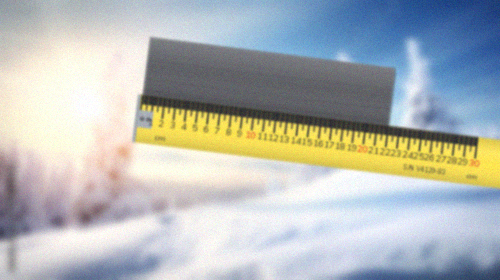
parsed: 22 cm
